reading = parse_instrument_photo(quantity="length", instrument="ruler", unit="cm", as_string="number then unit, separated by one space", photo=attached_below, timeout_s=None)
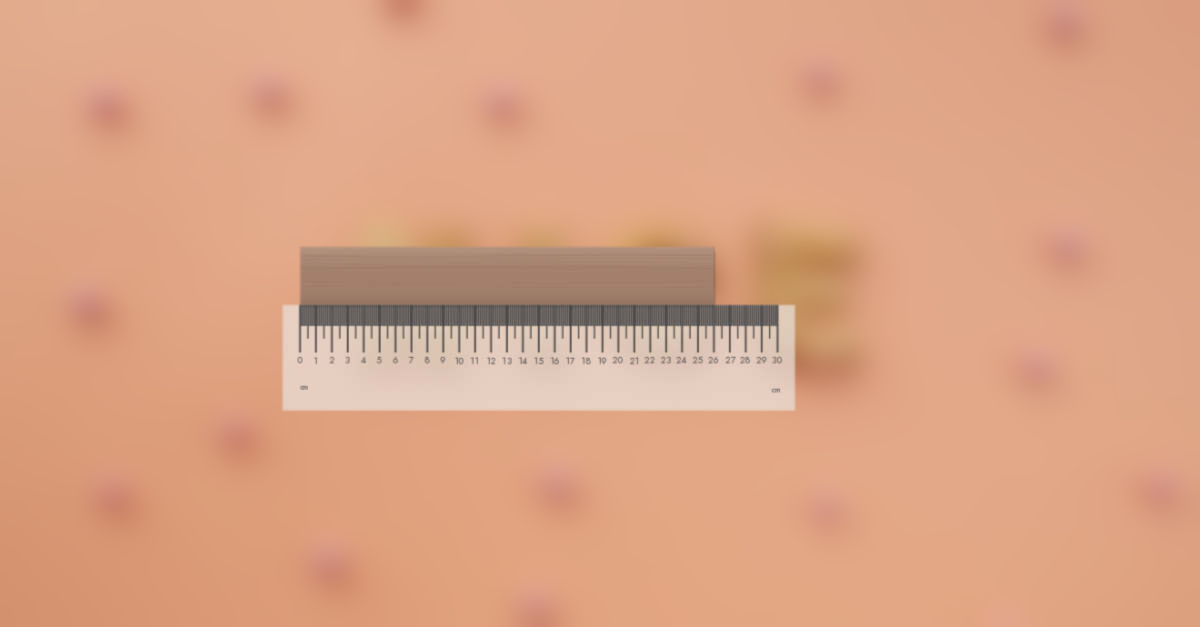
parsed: 26 cm
